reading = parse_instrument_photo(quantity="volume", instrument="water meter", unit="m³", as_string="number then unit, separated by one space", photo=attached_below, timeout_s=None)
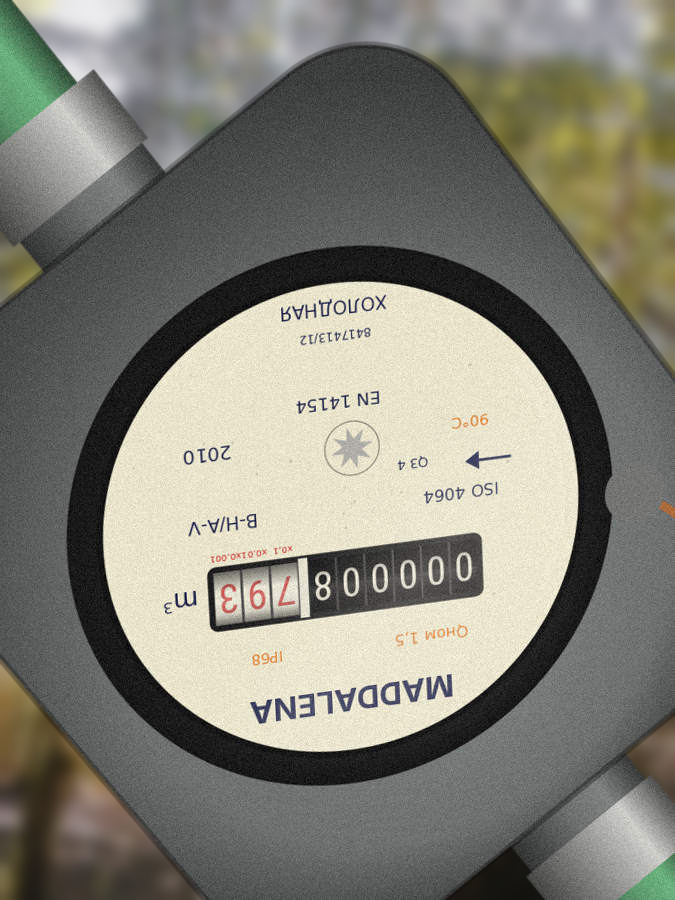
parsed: 8.793 m³
